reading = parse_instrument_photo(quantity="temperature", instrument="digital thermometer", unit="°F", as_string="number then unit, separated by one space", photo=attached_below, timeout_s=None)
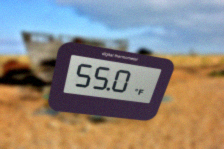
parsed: 55.0 °F
